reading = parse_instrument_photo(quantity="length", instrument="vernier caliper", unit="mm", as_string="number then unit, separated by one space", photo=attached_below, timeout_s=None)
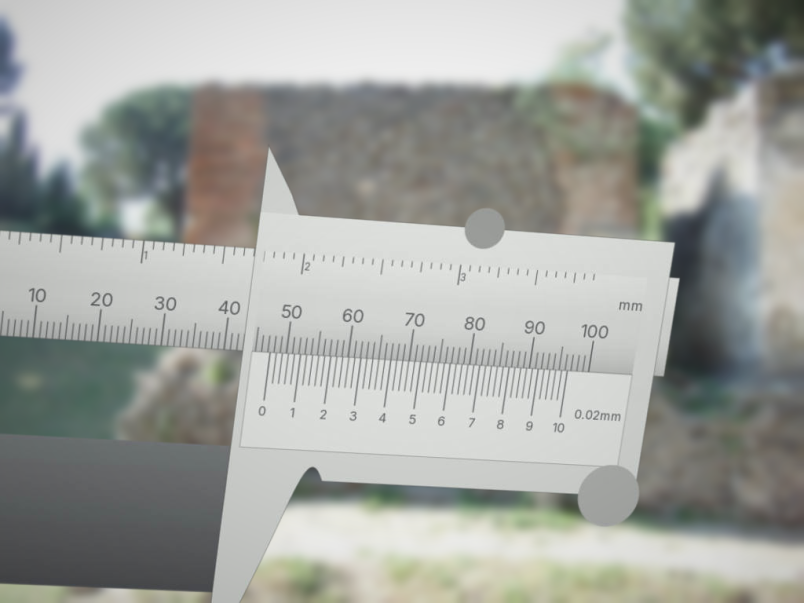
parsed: 47.4 mm
